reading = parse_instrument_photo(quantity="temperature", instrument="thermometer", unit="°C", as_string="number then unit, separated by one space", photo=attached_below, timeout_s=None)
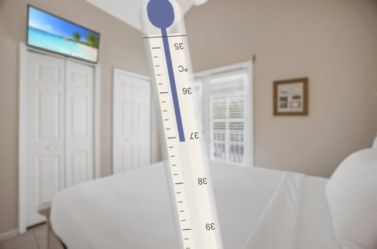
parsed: 37.1 °C
